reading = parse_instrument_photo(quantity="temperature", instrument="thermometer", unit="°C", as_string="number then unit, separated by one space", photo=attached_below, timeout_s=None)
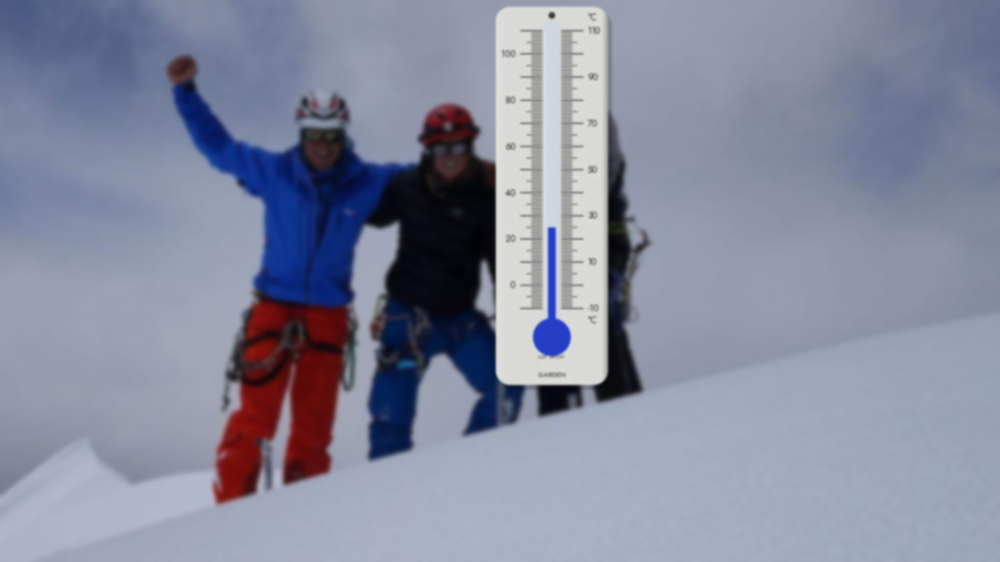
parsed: 25 °C
